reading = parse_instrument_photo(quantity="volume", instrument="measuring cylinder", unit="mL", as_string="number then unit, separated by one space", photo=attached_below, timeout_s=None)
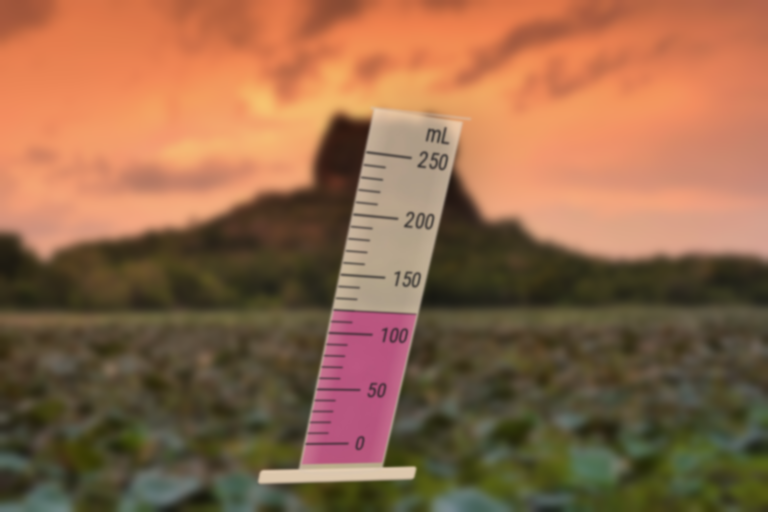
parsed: 120 mL
